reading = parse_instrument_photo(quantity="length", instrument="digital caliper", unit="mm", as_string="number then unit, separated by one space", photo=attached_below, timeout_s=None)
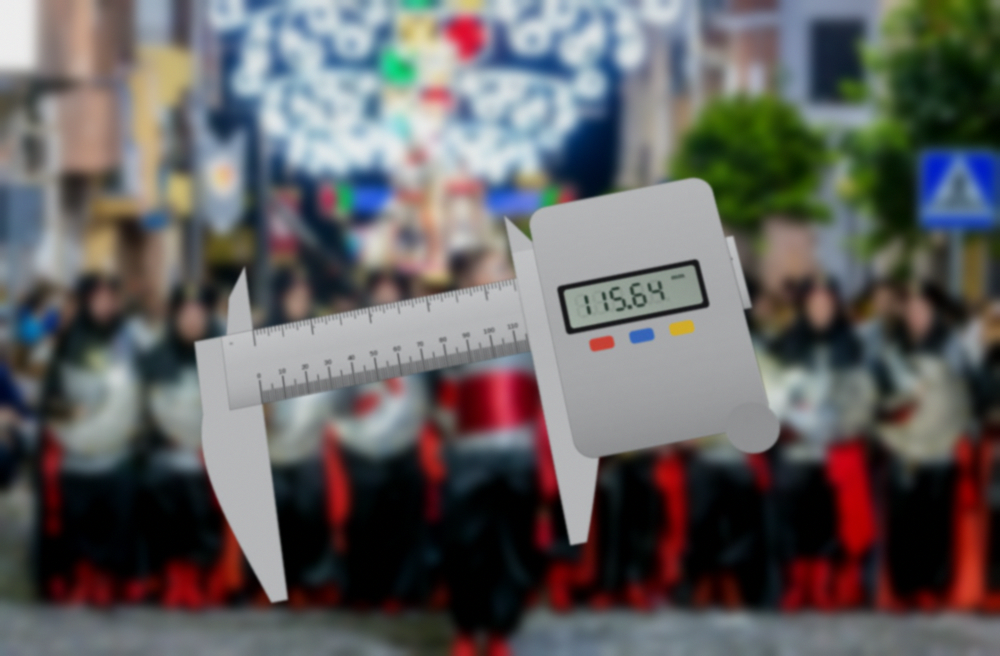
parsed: 115.64 mm
